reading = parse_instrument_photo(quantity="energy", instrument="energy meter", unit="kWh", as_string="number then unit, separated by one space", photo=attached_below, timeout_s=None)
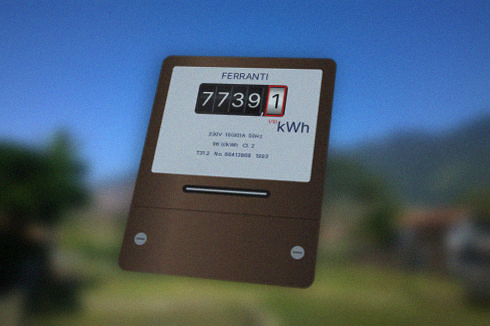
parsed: 7739.1 kWh
